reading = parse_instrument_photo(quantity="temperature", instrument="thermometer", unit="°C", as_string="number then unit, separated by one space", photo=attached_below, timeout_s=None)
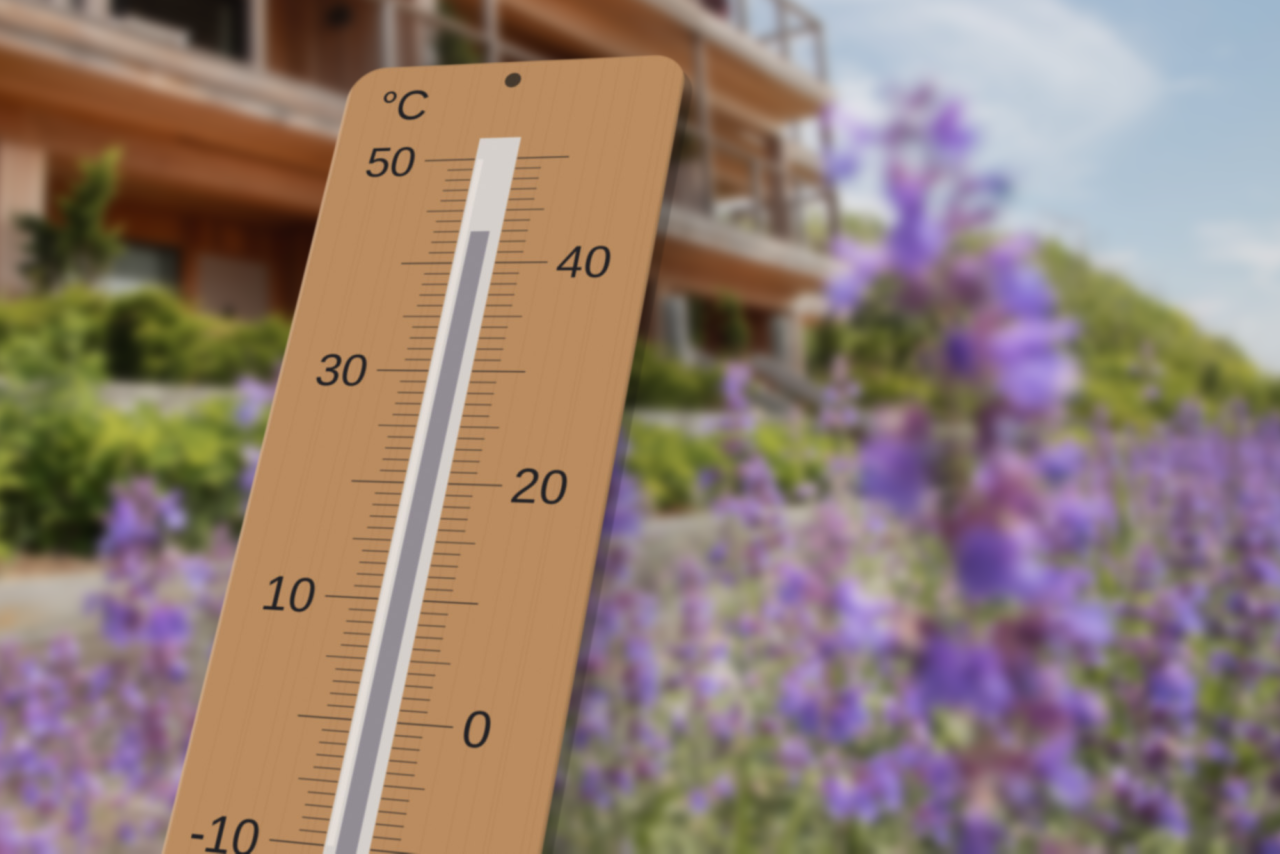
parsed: 43 °C
